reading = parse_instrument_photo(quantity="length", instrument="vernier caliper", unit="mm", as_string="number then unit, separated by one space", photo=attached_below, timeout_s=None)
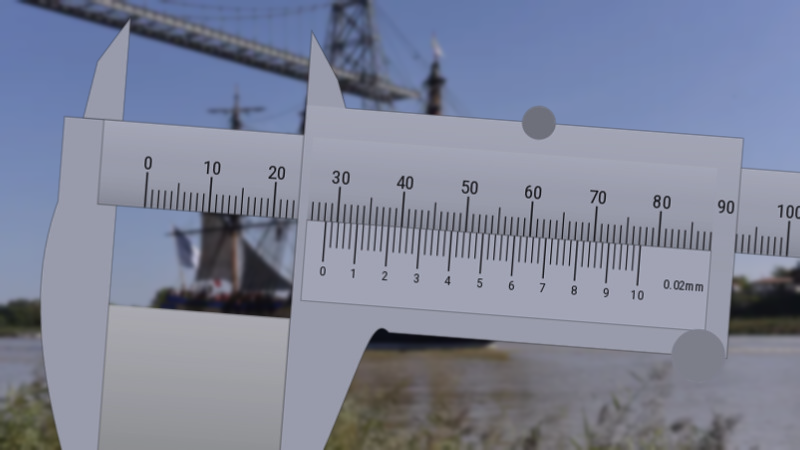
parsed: 28.2 mm
